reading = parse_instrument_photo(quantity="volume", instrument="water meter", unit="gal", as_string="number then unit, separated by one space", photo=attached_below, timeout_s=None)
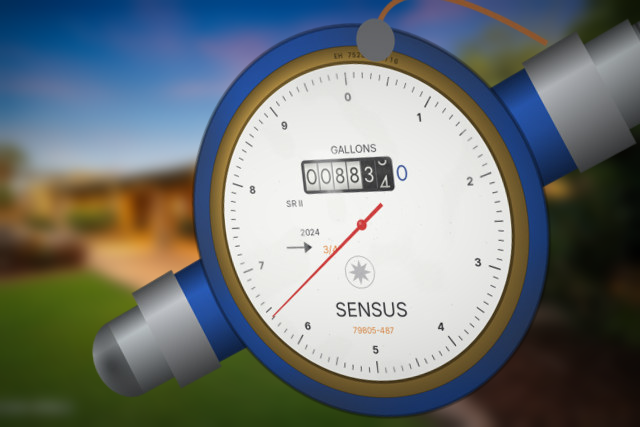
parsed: 88336.4 gal
